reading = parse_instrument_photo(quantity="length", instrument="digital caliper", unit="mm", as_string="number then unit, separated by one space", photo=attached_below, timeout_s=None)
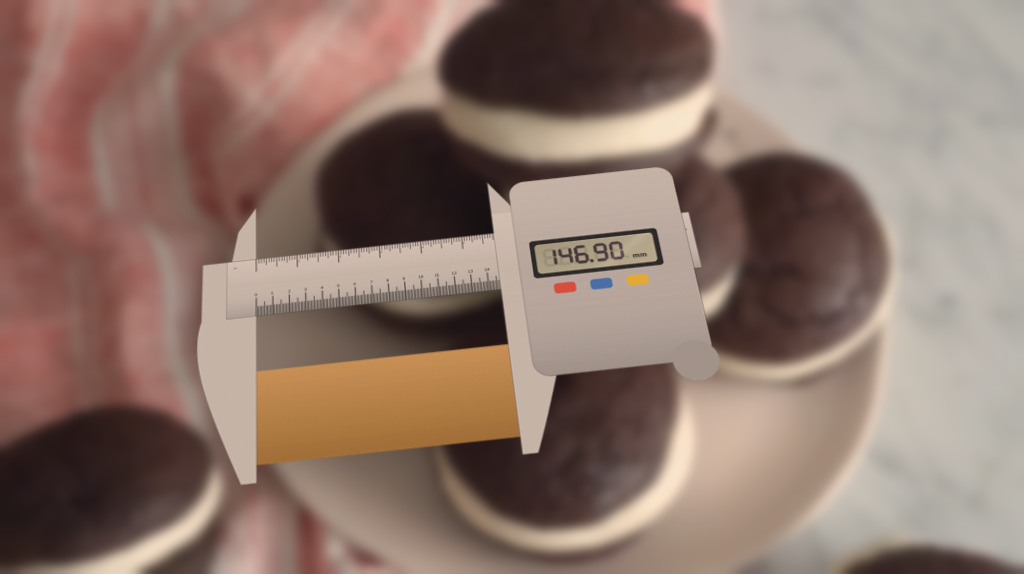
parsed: 146.90 mm
